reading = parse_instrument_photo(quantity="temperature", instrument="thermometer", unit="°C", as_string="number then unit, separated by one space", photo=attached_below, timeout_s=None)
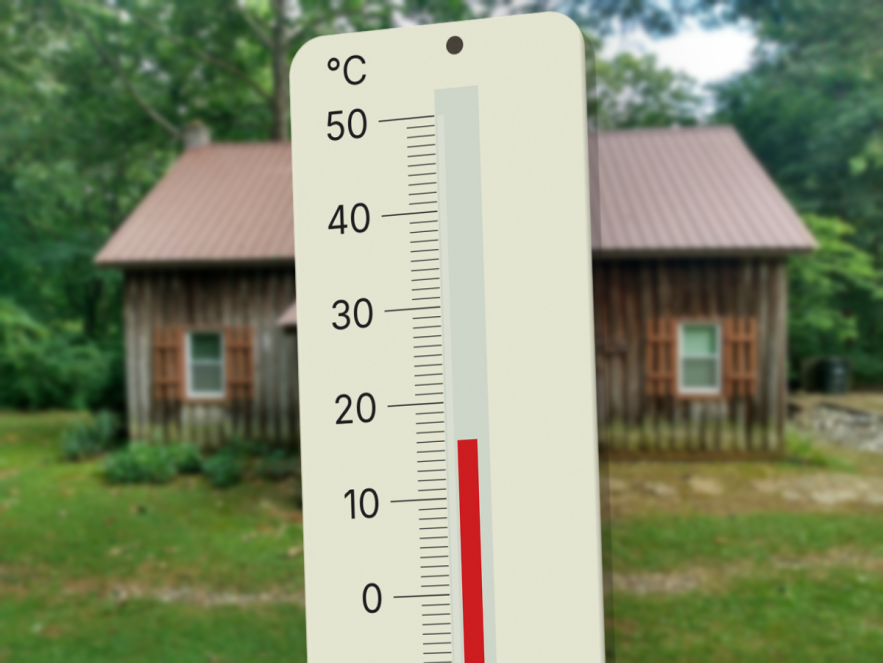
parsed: 16 °C
